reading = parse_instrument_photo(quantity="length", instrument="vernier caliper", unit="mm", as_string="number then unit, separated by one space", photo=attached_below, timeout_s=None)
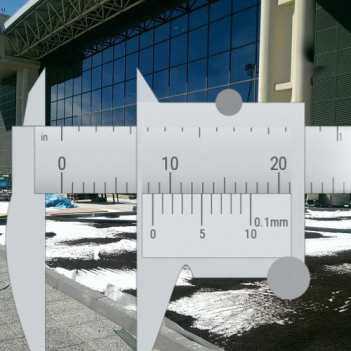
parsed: 8.4 mm
